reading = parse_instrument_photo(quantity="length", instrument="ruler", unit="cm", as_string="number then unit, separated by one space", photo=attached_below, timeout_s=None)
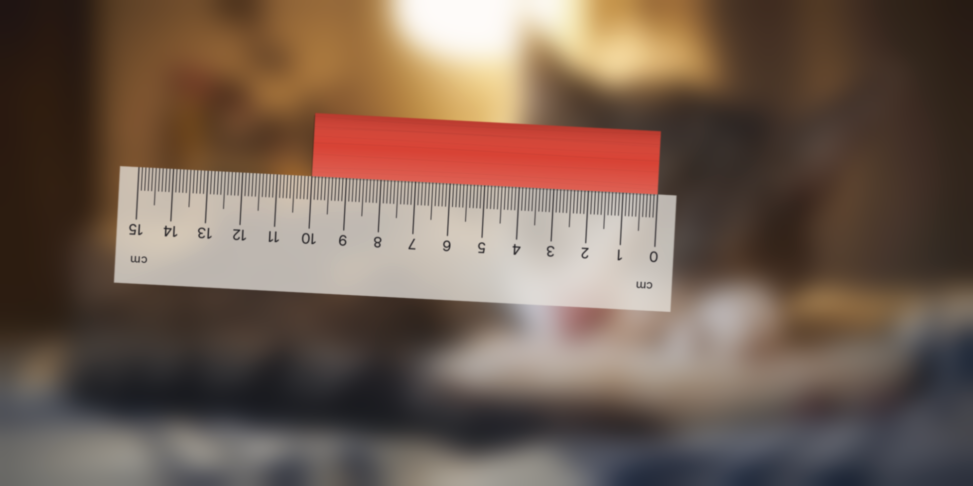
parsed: 10 cm
